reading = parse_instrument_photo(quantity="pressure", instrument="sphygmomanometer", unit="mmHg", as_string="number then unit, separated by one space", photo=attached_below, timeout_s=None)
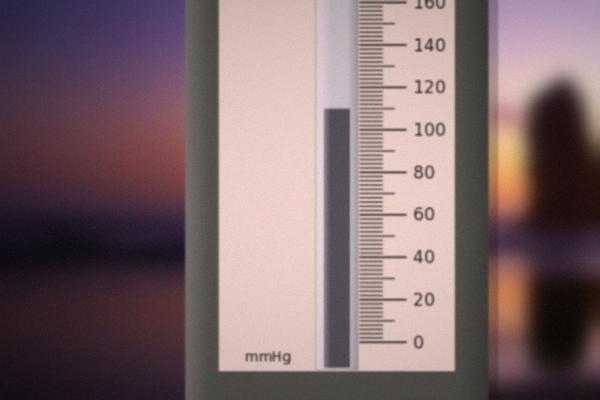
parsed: 110 mmHg
